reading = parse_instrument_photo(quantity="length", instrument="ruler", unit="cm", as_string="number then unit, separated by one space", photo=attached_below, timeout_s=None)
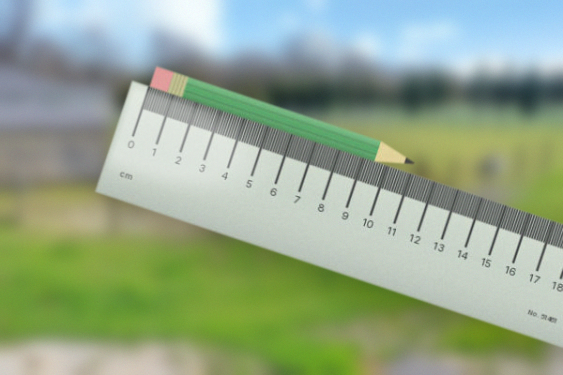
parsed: 11 cm
